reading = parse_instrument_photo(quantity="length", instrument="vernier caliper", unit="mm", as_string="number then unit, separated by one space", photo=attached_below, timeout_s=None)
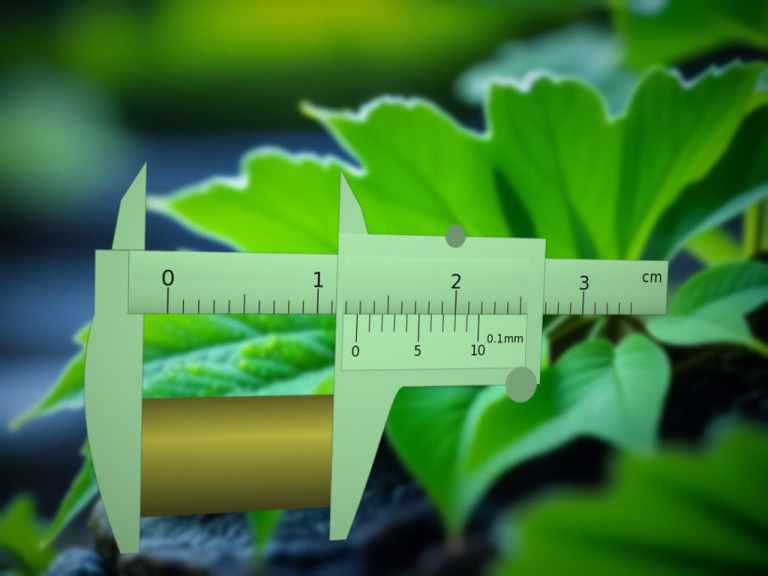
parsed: 12.8 mm
